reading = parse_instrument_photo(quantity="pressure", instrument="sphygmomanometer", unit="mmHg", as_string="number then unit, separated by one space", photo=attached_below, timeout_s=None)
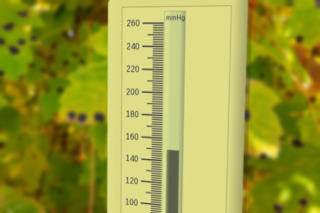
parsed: 150 mmHg
